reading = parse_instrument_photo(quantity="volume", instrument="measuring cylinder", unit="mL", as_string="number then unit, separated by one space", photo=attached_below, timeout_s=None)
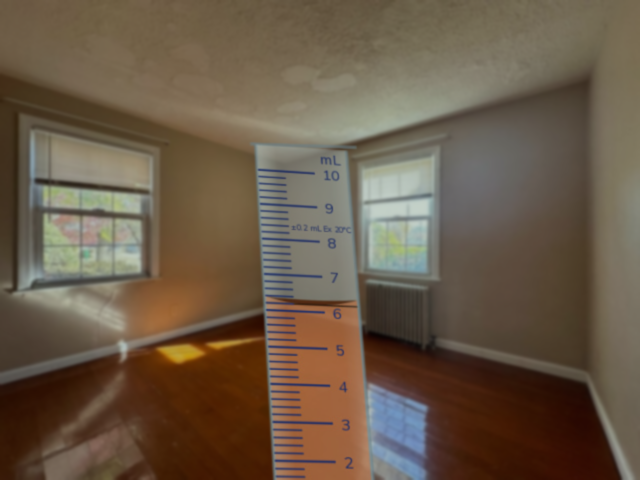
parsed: 6.2 mL
